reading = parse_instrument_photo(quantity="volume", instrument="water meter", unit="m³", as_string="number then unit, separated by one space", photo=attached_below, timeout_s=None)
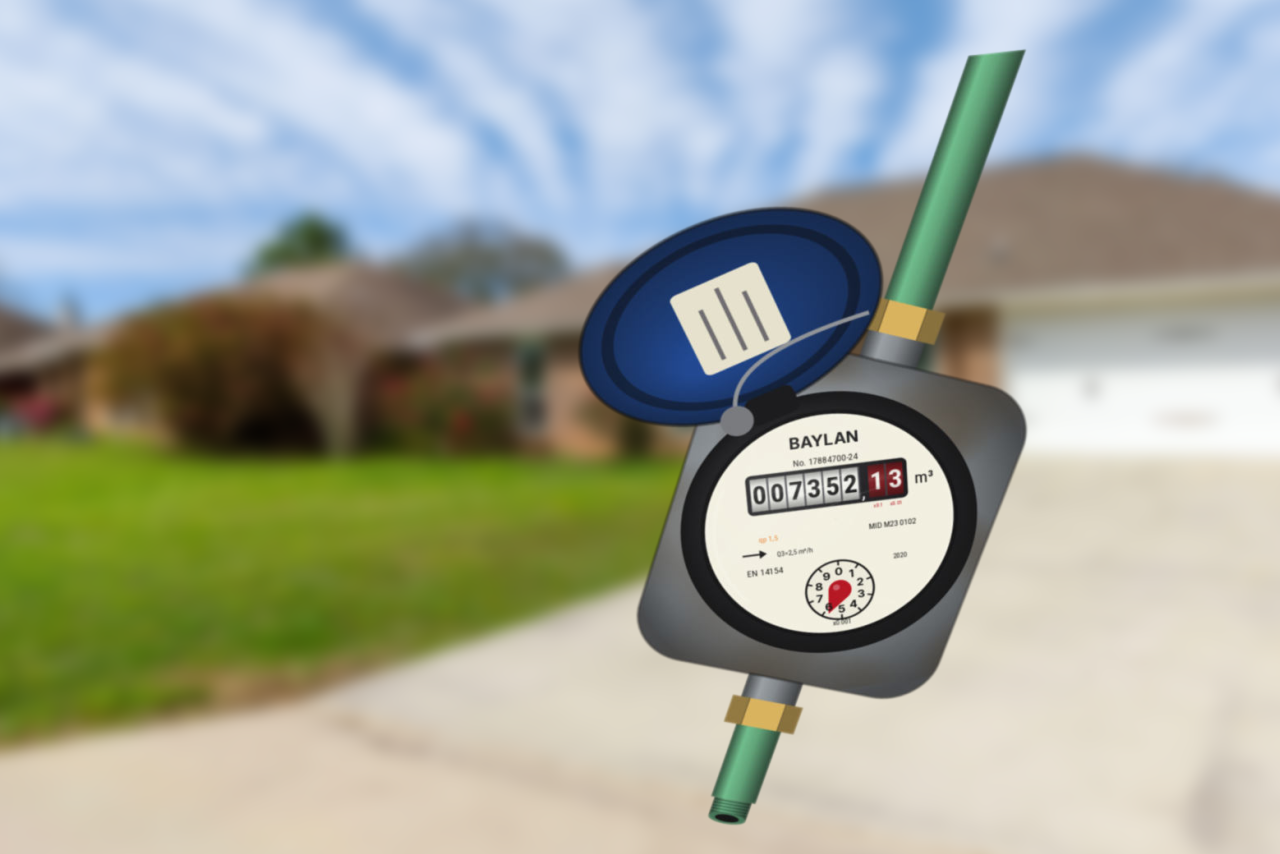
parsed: 7352.135 m³
